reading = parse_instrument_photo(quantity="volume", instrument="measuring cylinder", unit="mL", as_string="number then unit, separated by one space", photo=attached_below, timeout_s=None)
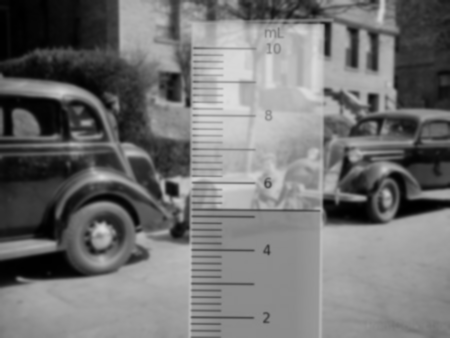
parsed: 5.2 mL
